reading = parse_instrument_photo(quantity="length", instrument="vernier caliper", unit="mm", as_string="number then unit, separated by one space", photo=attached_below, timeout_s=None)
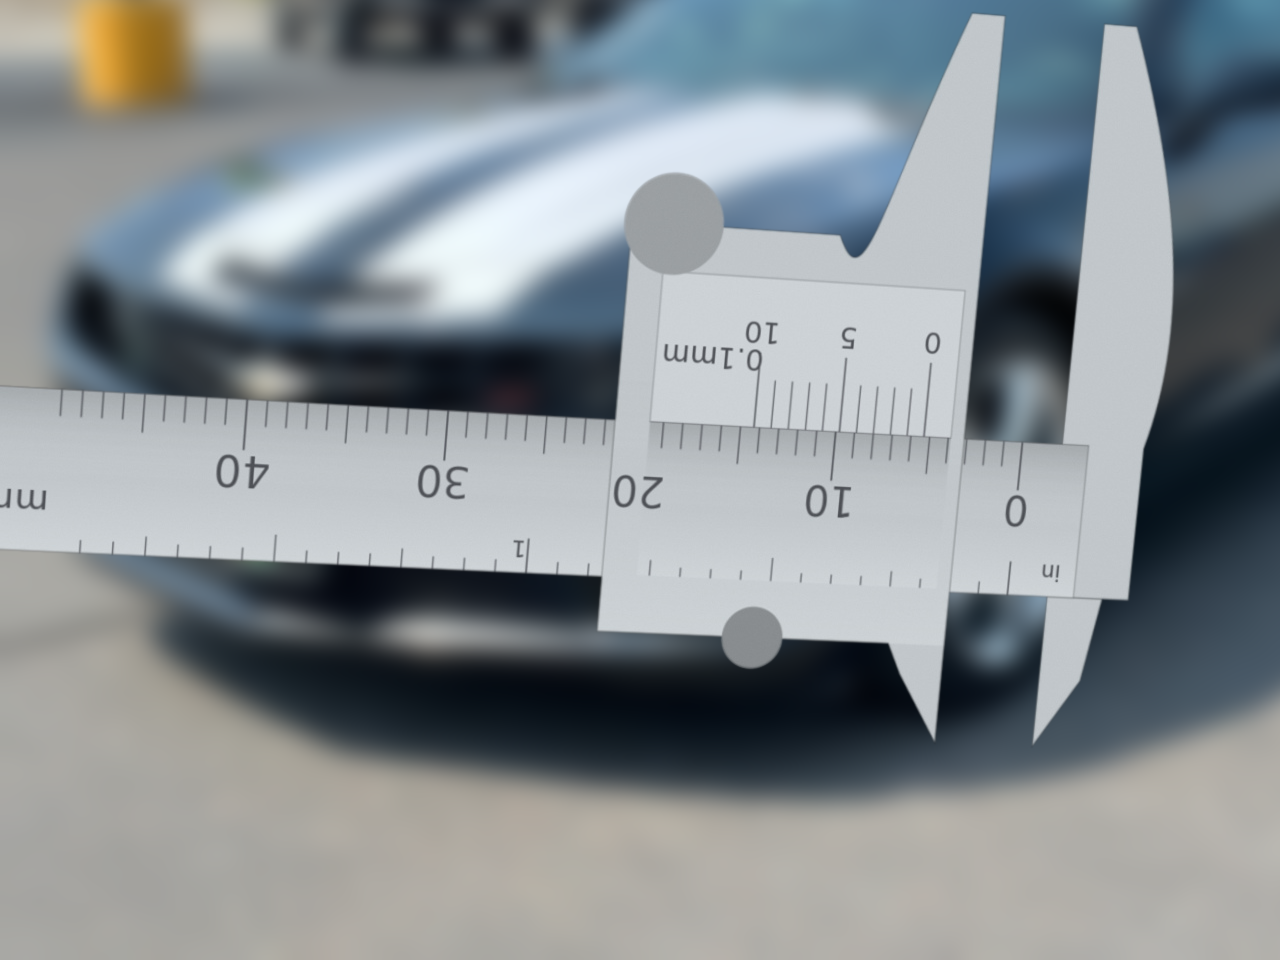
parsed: 5.3 mm
